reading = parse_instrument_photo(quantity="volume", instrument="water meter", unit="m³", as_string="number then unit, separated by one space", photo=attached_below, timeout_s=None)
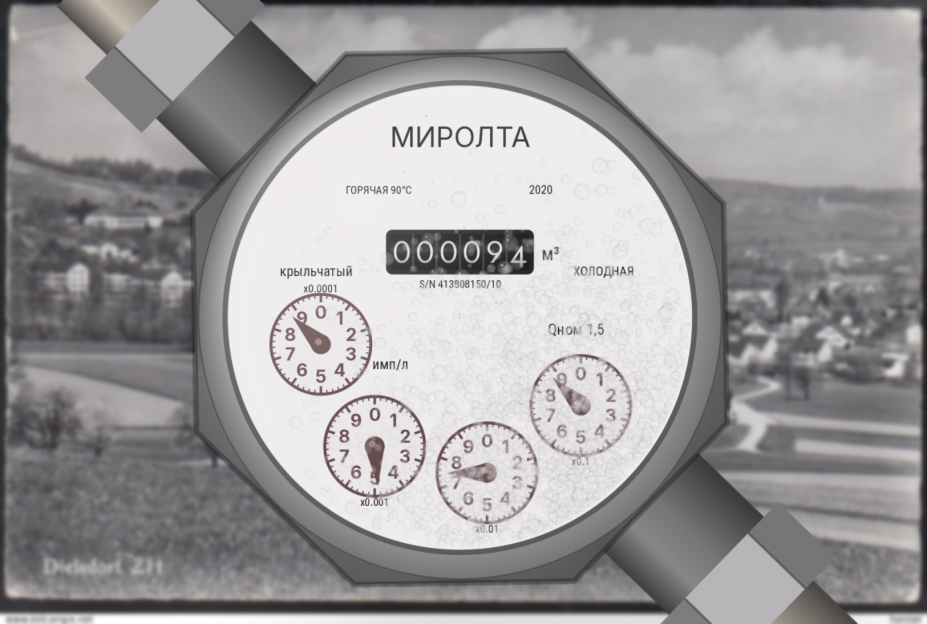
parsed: 93.8748 m³
